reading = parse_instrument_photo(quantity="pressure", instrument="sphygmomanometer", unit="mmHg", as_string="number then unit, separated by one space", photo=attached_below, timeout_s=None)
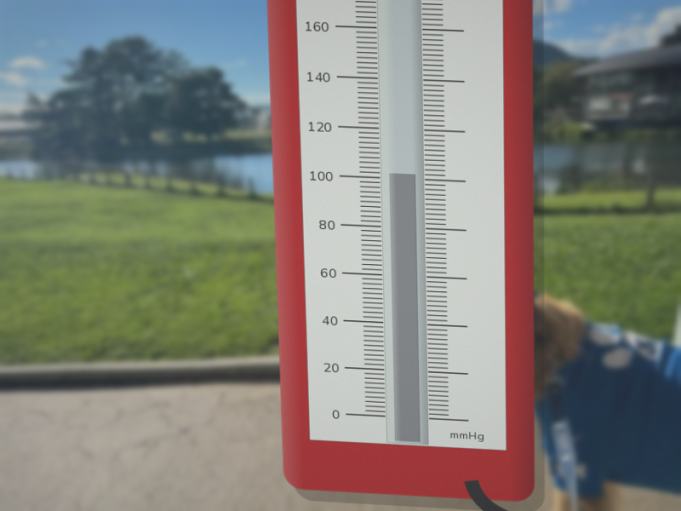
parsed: 102 mmHg
